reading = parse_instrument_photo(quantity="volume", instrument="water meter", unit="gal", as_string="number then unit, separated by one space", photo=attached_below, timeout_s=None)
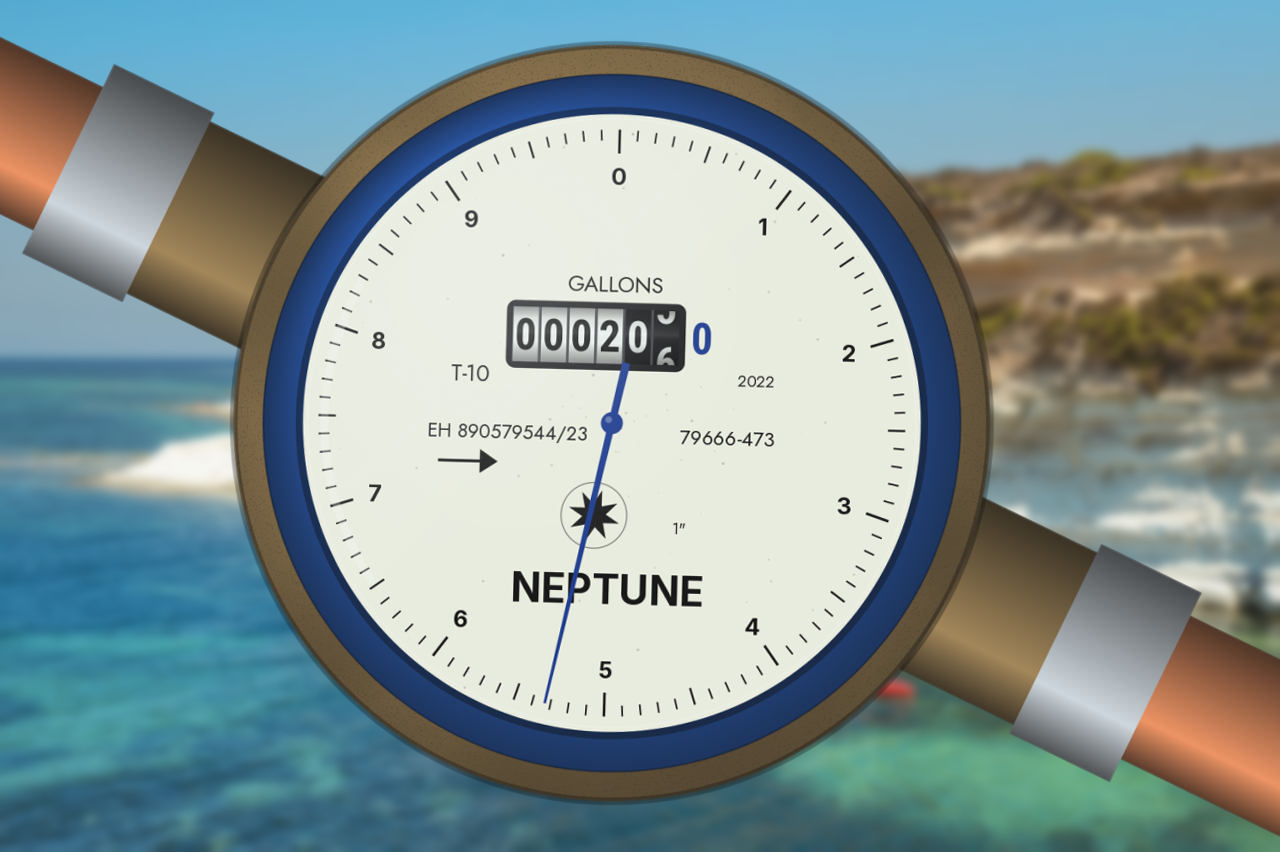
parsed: 2055.3 gal
